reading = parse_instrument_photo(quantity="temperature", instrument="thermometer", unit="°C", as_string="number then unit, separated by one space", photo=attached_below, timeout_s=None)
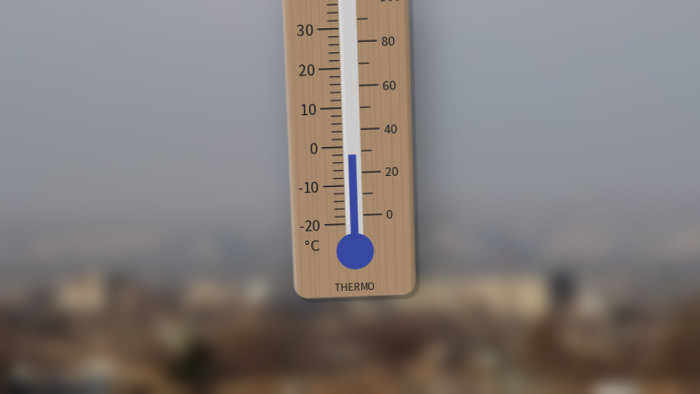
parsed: -2 °C
